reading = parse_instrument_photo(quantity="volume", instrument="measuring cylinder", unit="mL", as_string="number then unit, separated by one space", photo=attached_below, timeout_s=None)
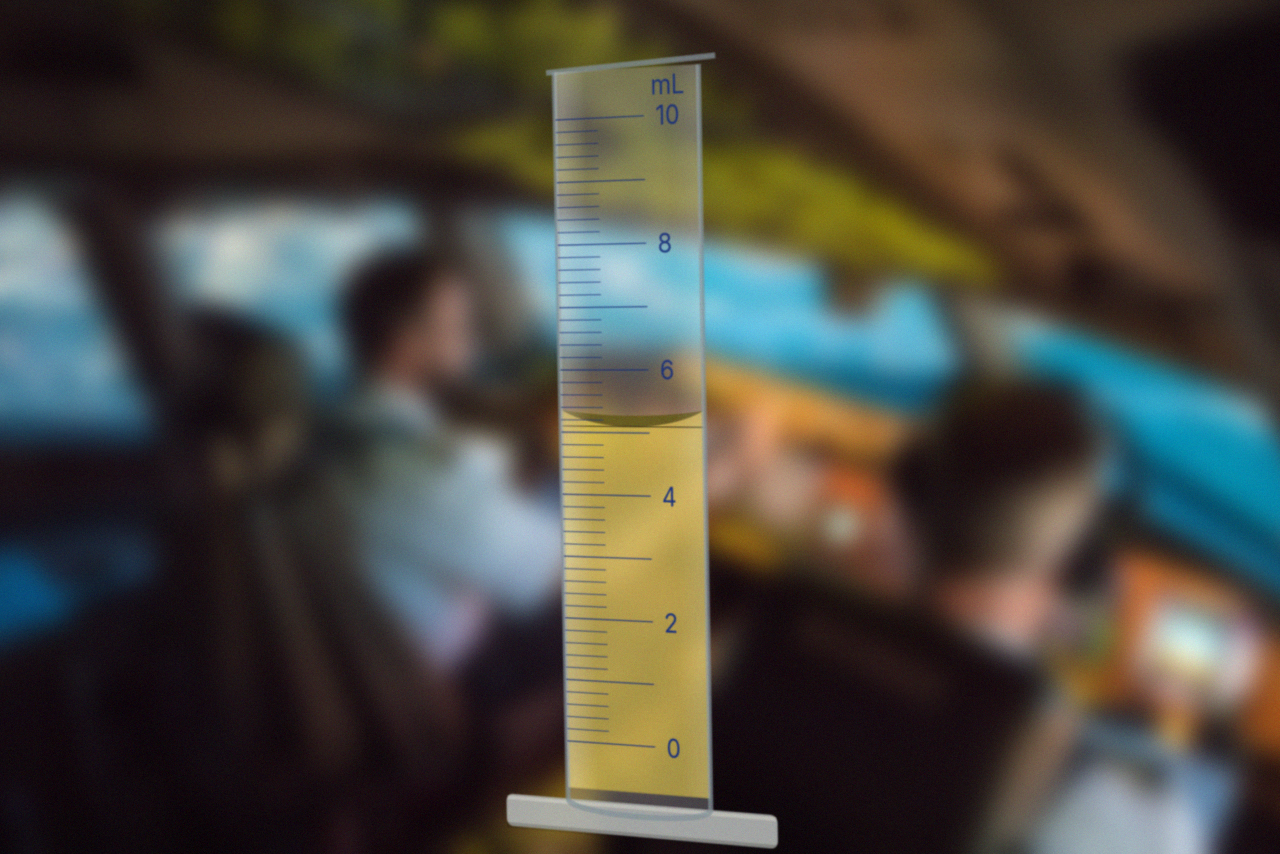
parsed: 5.1 mL
